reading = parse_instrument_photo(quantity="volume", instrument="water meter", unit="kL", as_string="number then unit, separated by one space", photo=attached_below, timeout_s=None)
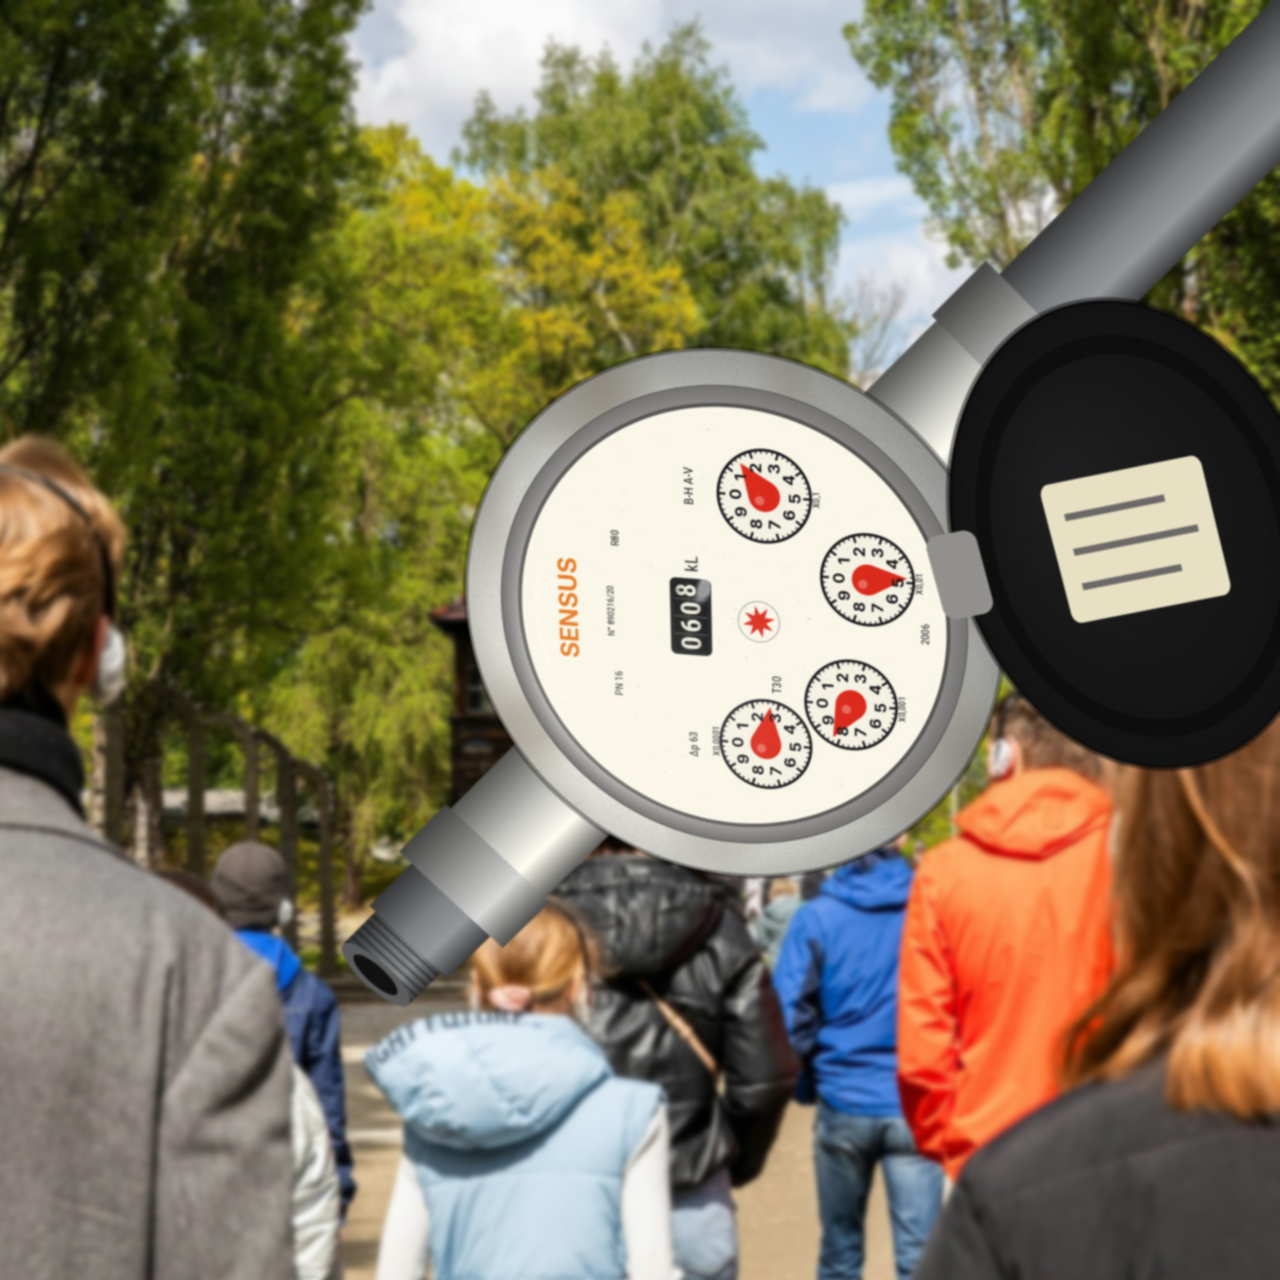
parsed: 608.1482 kL
